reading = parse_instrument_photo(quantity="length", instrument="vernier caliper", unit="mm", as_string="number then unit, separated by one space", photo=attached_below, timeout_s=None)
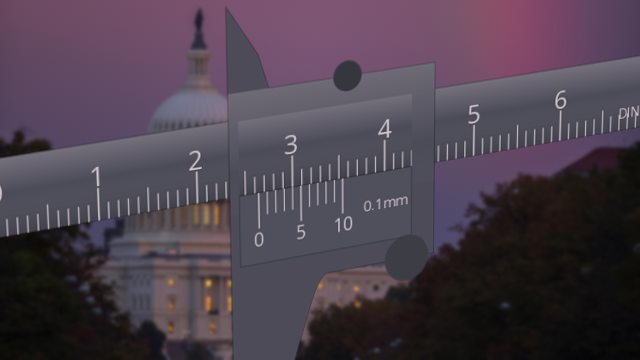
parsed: 26.4 mm
